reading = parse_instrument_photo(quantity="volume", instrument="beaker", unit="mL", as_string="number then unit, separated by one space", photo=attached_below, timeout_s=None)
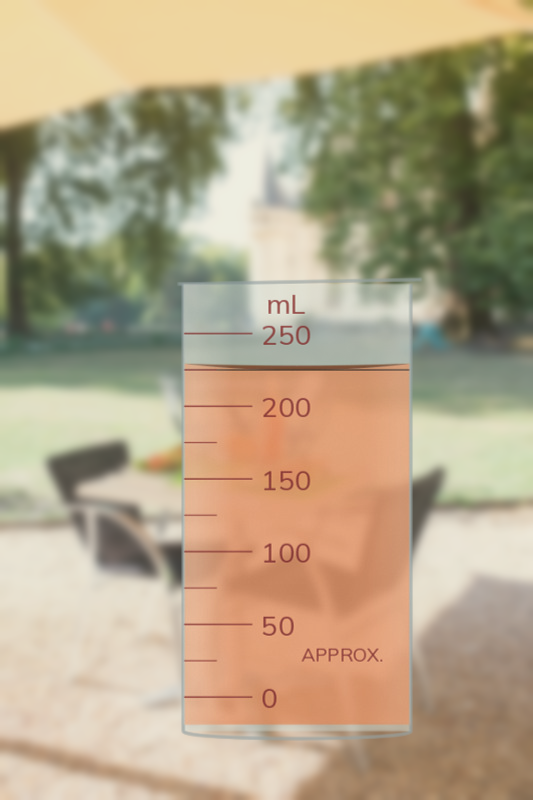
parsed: 225 mL
